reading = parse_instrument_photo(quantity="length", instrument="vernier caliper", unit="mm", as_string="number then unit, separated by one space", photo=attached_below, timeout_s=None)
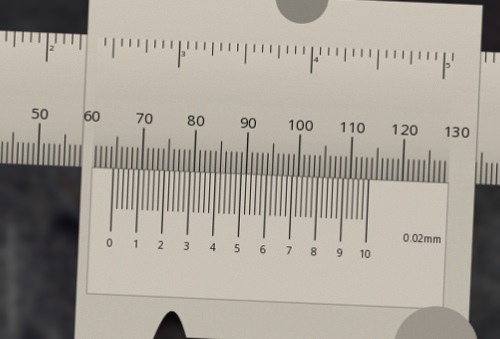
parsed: 64.5 mm
